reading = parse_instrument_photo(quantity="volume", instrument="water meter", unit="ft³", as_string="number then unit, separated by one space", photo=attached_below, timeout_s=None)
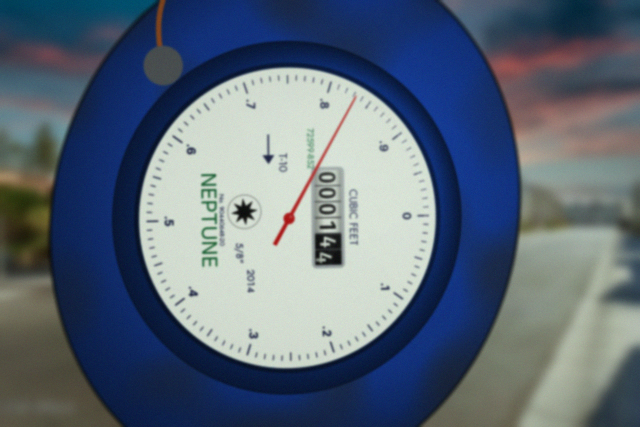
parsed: 143.83 ft³
